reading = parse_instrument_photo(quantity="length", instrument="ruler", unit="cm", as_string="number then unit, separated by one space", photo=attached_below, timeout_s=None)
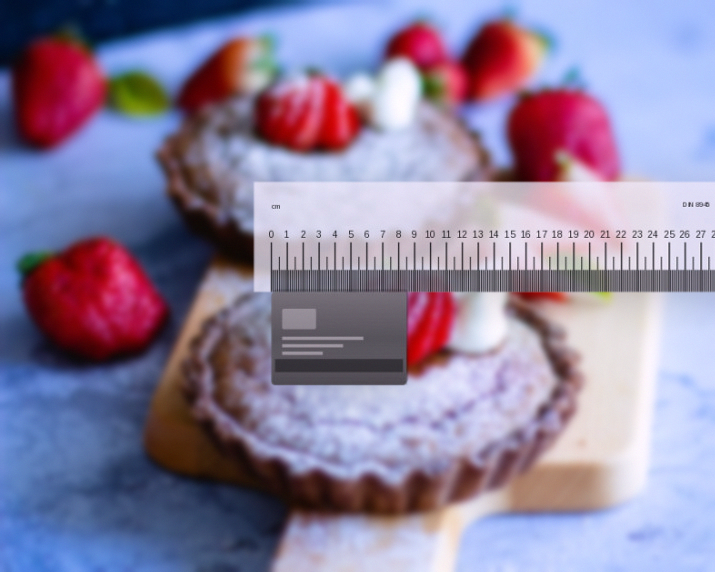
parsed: 8.5 cm
